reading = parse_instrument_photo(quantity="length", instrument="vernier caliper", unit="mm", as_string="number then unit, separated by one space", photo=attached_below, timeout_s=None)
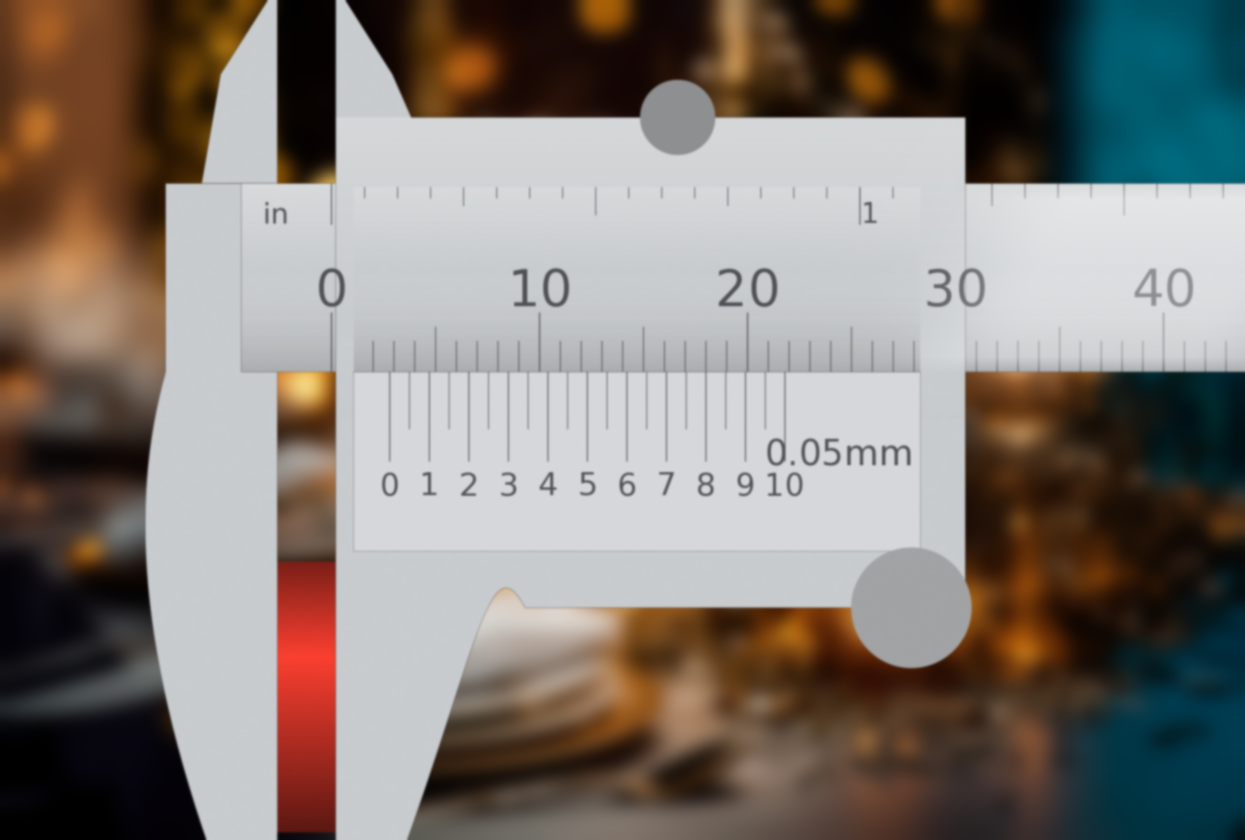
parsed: 2.8 mm
